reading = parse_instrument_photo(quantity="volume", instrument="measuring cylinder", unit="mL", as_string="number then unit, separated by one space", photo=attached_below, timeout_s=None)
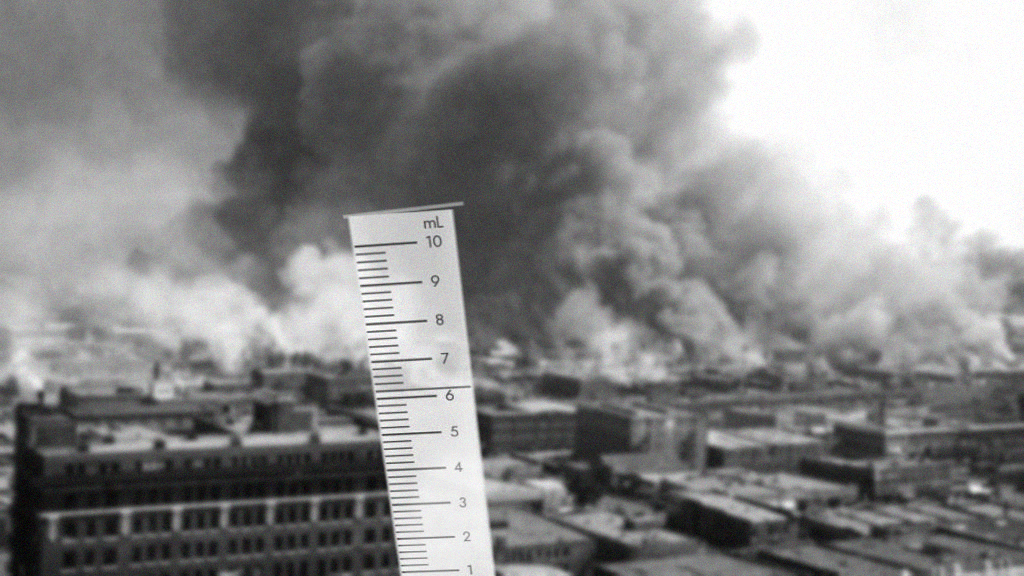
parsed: 6.2 mL
